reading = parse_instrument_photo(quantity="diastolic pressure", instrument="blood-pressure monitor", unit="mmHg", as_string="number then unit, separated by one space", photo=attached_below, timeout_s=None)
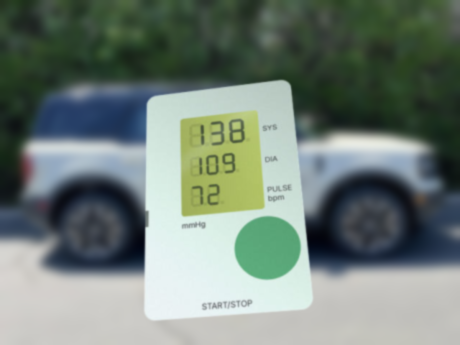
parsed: 109 mmHg
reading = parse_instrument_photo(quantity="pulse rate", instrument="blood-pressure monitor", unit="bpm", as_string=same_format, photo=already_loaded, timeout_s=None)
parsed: 72 bpm
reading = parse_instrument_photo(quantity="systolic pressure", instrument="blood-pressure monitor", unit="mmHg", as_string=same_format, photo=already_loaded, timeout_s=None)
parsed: 138 mmHg
